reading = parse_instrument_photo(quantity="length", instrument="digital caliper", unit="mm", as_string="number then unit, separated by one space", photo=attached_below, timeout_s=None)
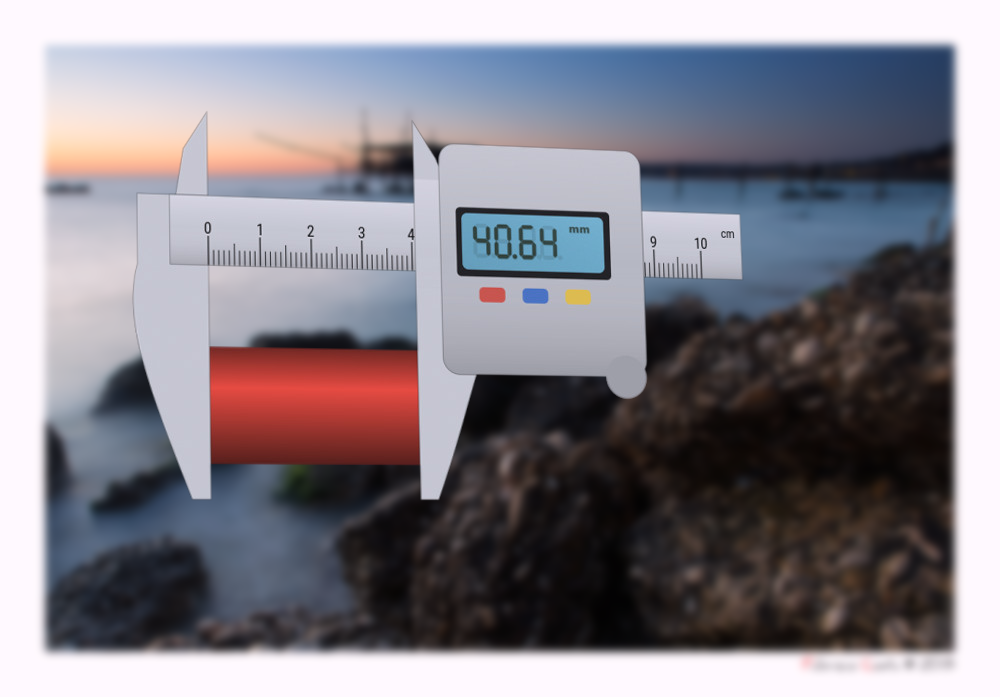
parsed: 40.64 mm
